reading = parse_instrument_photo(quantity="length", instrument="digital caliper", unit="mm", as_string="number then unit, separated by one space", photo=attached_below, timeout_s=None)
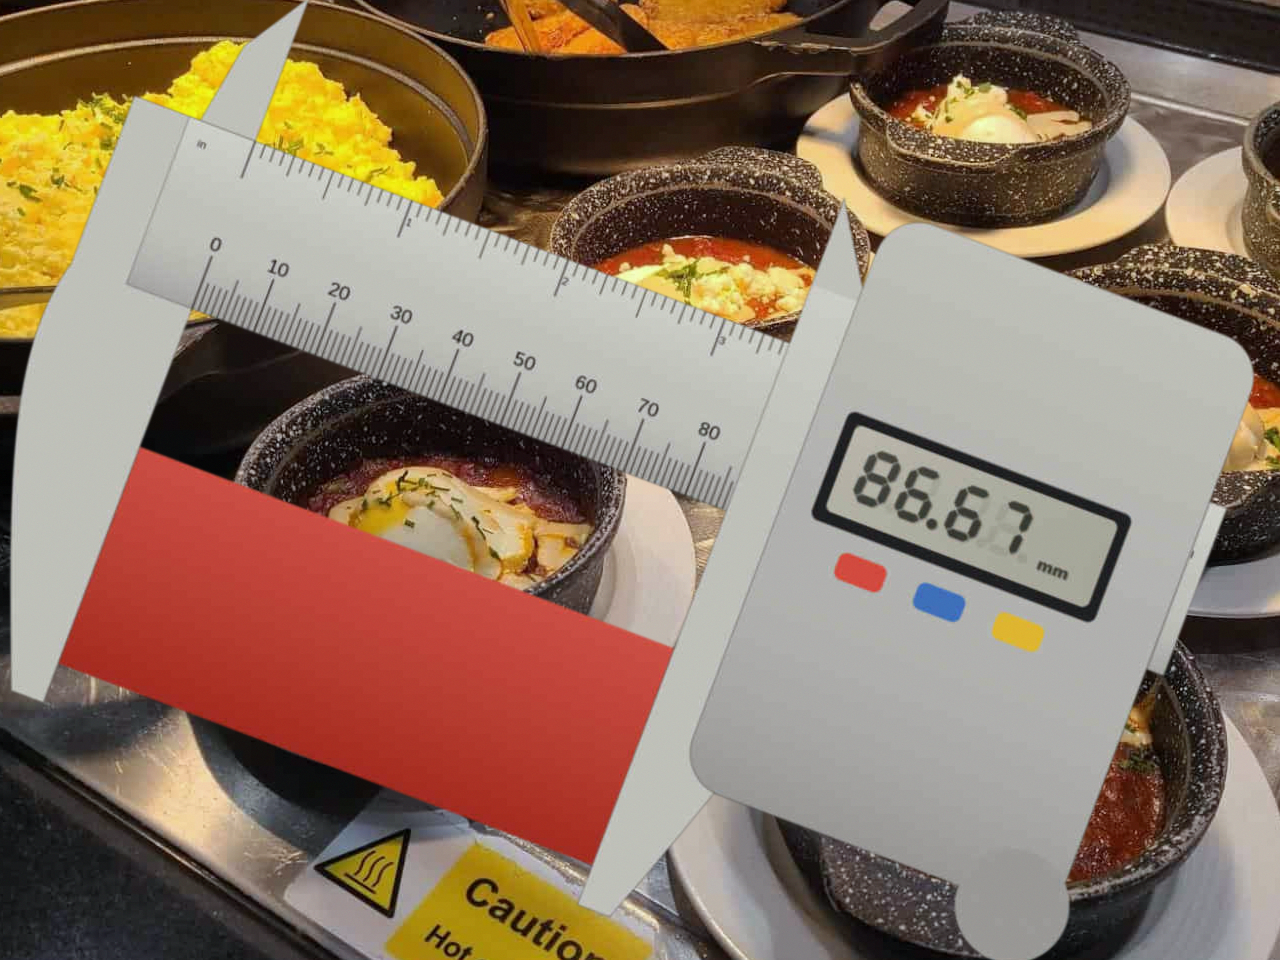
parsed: 86.67 mm
